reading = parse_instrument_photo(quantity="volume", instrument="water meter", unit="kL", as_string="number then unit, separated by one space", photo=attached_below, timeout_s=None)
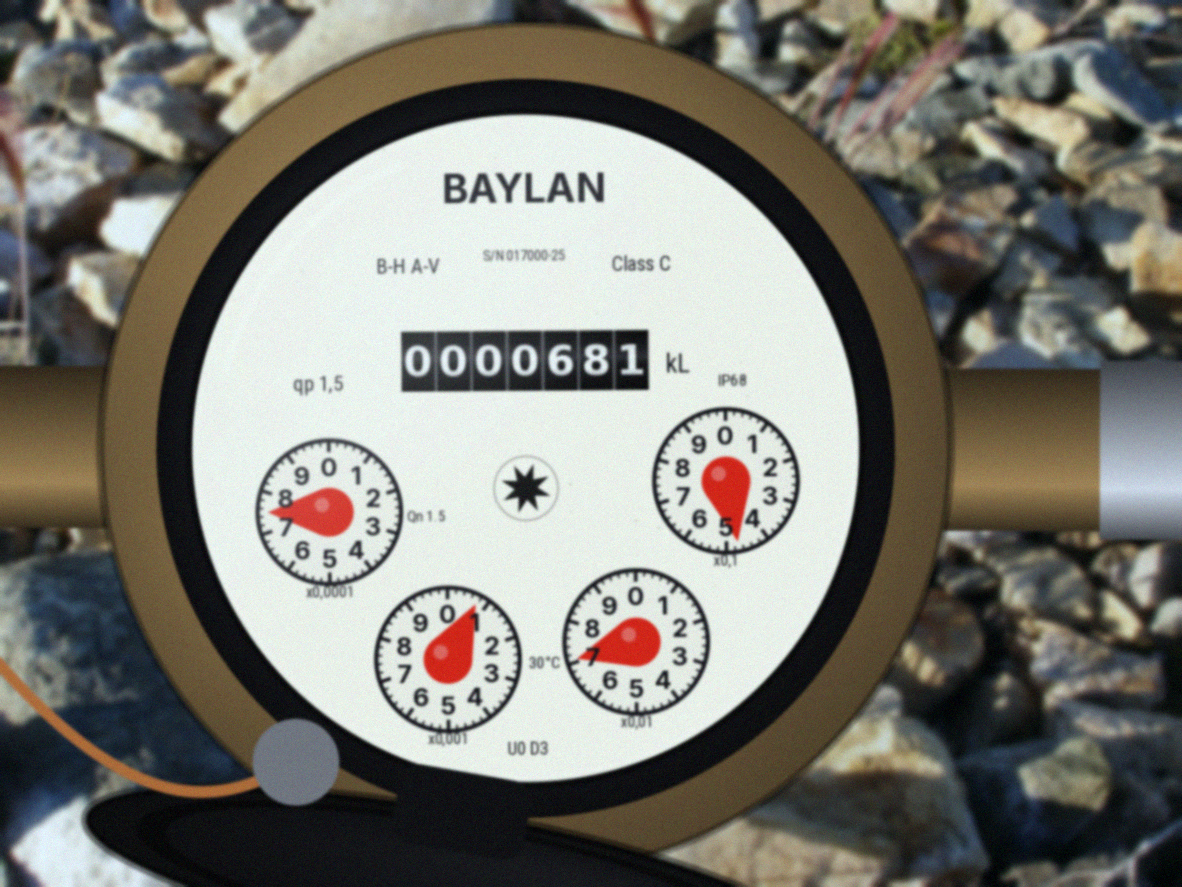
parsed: 681.4707 kL
